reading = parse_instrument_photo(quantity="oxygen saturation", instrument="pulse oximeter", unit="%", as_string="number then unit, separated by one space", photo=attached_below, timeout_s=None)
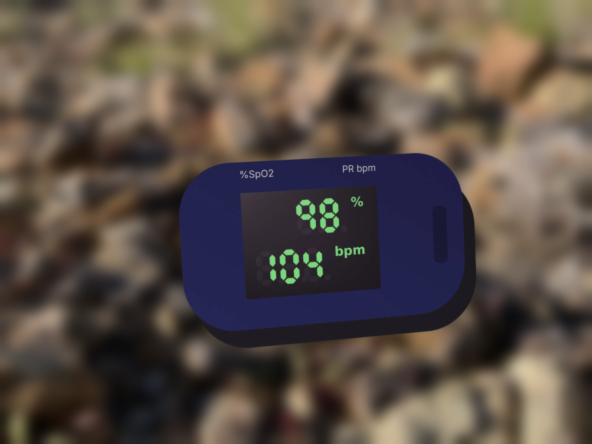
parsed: 98 %
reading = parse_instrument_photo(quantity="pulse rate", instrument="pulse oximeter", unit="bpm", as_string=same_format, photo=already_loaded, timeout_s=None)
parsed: 104 bpm
